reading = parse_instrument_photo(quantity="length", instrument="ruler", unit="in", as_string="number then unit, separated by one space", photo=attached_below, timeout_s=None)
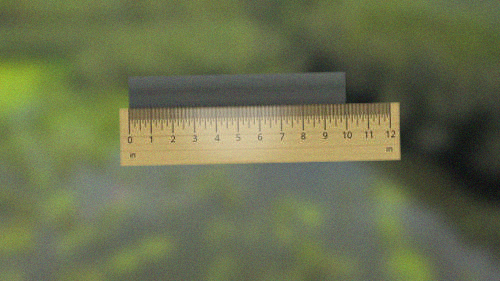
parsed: 10 in
